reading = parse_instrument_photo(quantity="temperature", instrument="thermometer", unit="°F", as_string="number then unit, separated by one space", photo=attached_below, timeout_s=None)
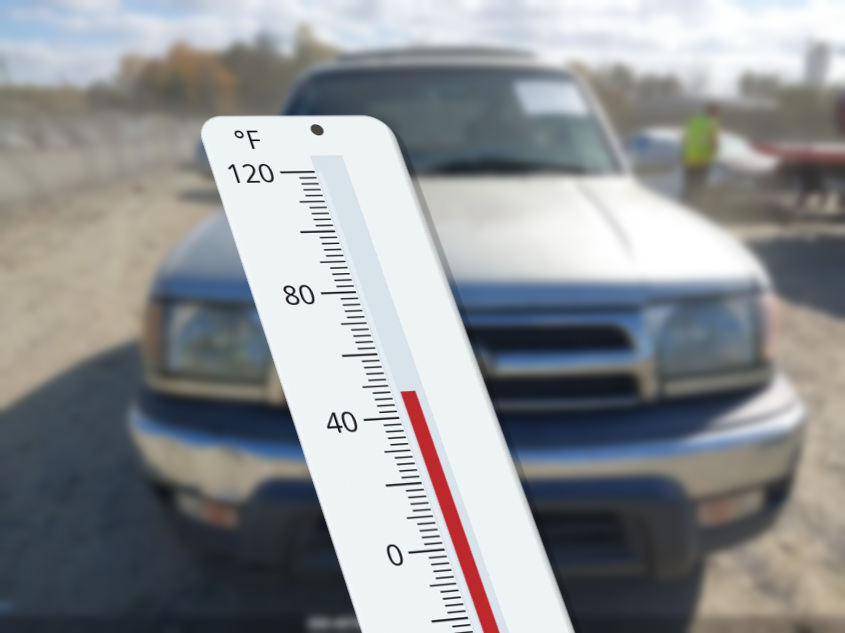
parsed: 48 °F
